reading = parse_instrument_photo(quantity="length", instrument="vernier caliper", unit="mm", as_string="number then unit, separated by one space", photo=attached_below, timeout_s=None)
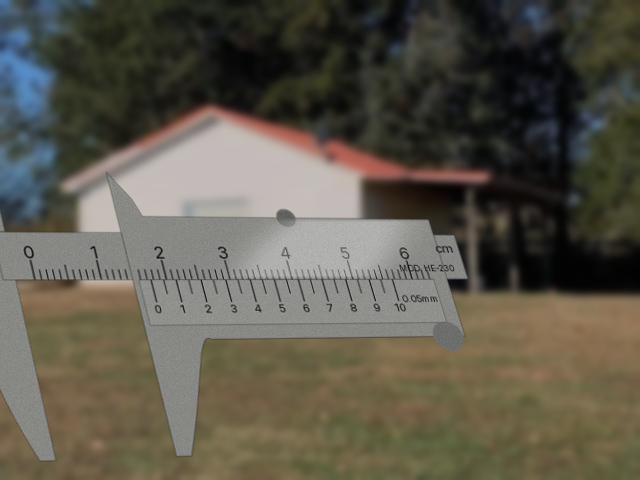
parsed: 17.6 mm
